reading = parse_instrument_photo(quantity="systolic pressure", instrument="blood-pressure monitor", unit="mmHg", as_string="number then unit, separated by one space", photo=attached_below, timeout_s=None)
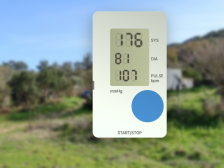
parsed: 176 mmHg
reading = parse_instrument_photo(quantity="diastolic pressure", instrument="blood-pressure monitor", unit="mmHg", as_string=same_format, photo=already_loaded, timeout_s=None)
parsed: 81 mmHg
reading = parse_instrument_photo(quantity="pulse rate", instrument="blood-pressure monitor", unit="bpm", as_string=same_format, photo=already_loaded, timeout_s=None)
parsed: 107 bpm
